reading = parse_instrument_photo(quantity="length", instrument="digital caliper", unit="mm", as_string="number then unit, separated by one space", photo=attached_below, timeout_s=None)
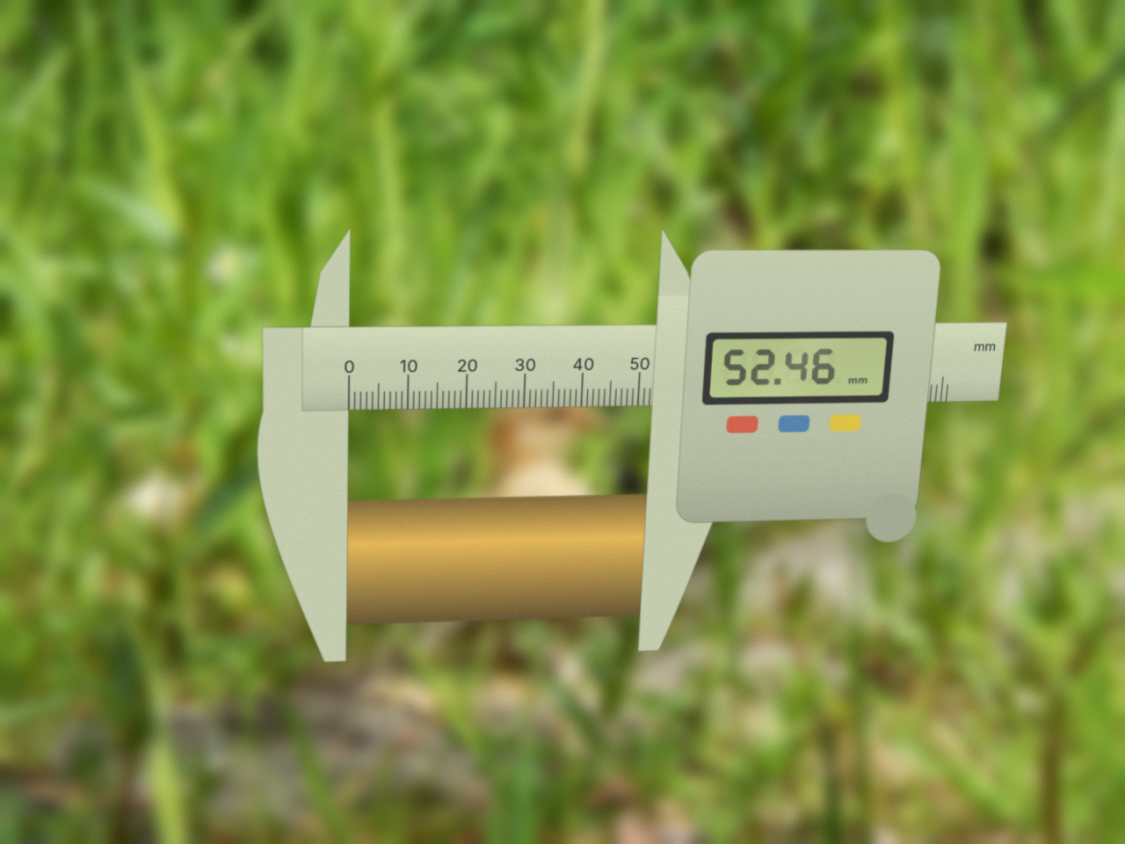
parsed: 52.46 mm
